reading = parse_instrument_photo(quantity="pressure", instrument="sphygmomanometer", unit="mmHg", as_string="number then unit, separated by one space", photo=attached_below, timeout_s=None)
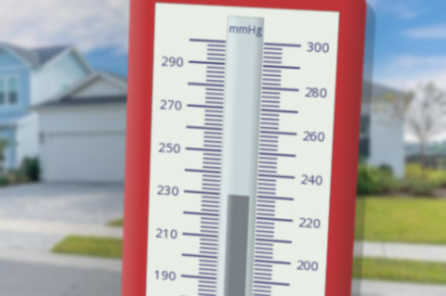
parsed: 230 mmHg
